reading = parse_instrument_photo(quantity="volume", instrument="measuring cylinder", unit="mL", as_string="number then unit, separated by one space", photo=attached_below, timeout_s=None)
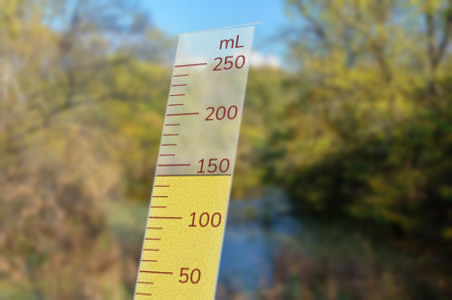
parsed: 140 mL
